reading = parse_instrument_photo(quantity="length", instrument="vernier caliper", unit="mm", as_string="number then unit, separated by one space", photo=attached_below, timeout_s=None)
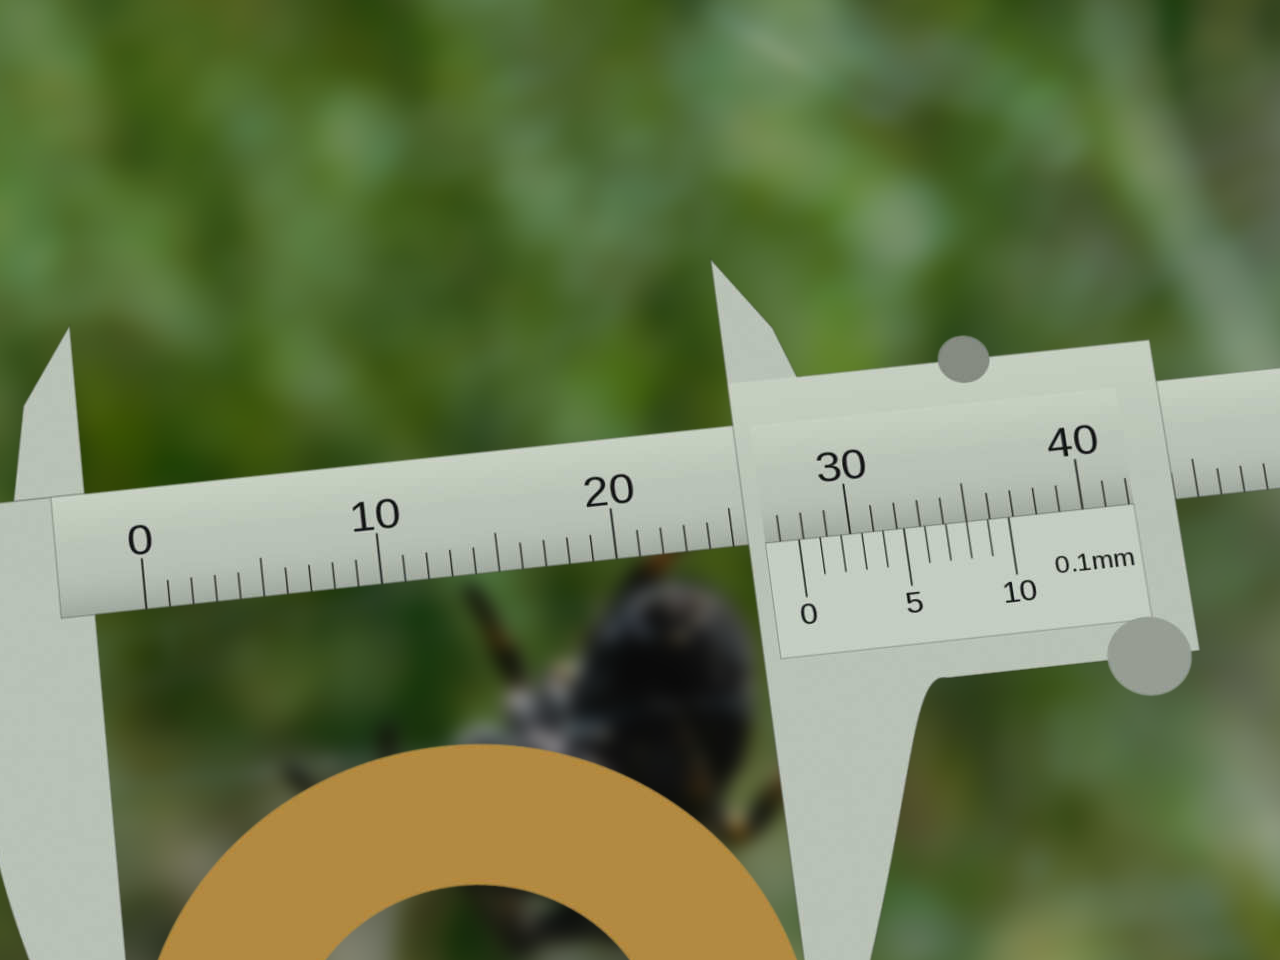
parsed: 27.8 mm
